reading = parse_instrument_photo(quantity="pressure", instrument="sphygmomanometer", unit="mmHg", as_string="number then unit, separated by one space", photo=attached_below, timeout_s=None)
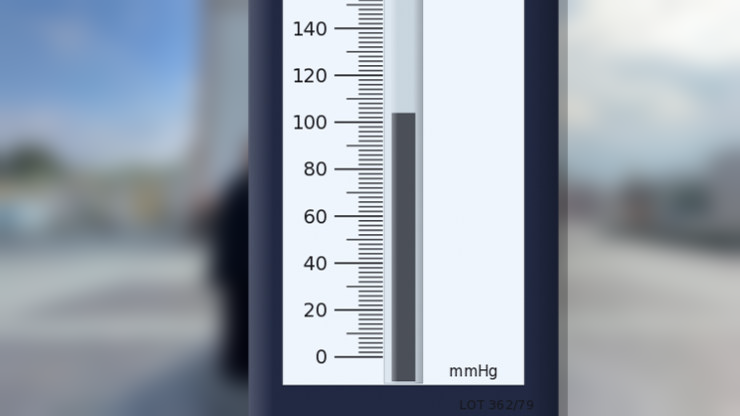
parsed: 104 mmHg
